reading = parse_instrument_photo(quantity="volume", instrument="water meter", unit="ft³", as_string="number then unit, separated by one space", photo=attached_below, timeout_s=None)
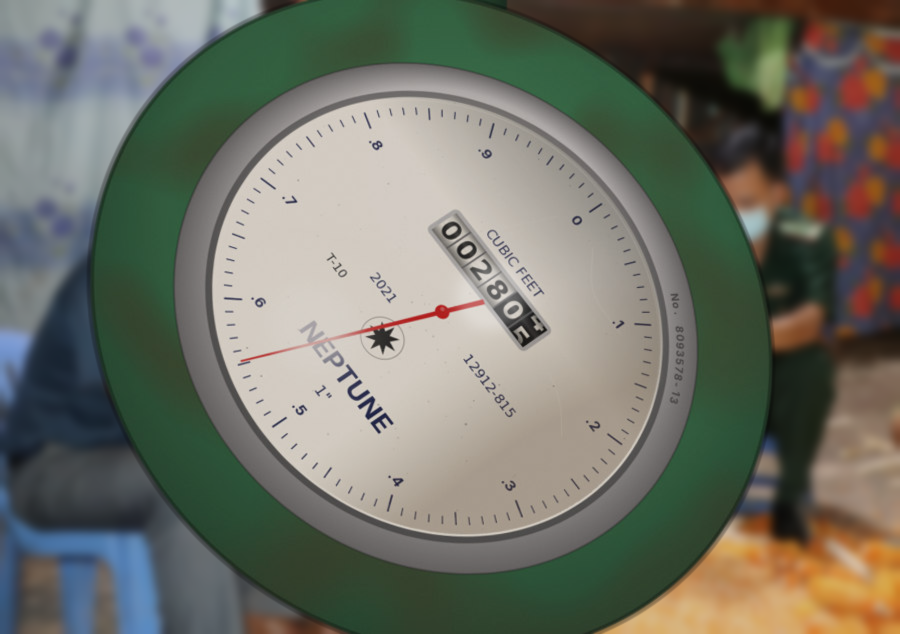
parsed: 2804.55 ft³
